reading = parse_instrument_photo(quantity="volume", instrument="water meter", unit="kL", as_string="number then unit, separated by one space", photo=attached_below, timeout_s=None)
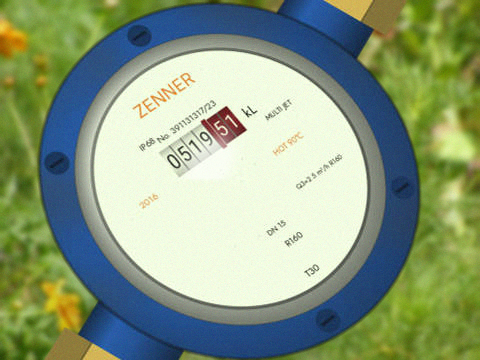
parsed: 519.51 kL
